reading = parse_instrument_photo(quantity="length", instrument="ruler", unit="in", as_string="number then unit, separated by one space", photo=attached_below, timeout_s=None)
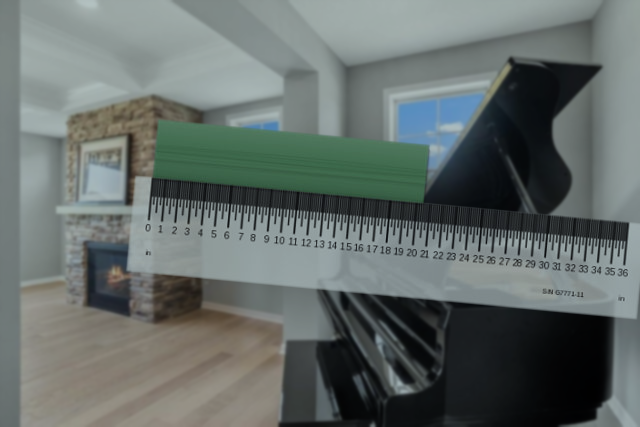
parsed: 20.5 in
